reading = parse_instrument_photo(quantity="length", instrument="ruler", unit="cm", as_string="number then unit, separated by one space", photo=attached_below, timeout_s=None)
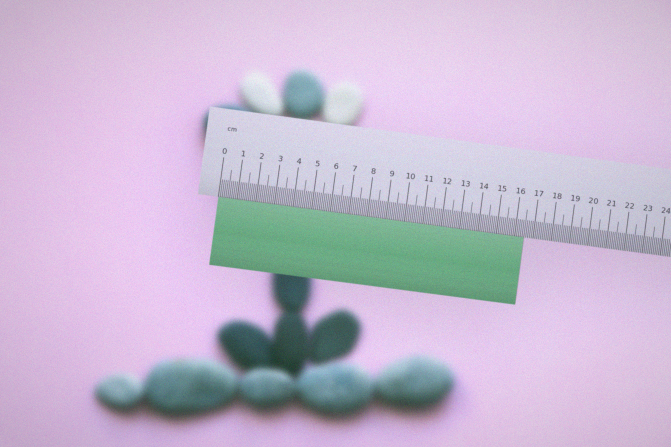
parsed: 16.5 cm
